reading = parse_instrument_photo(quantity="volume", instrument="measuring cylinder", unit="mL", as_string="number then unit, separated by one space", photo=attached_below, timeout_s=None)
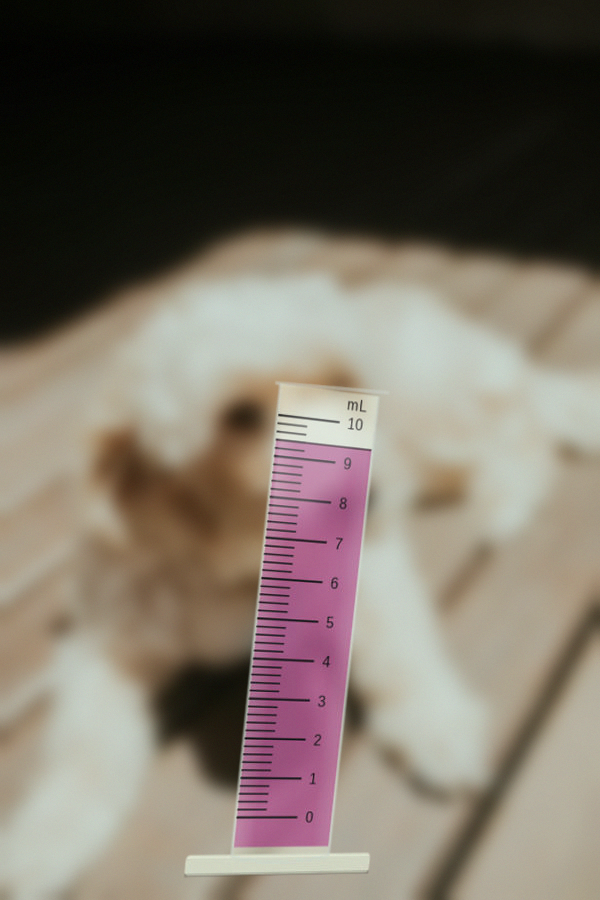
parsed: 9.4 mL
